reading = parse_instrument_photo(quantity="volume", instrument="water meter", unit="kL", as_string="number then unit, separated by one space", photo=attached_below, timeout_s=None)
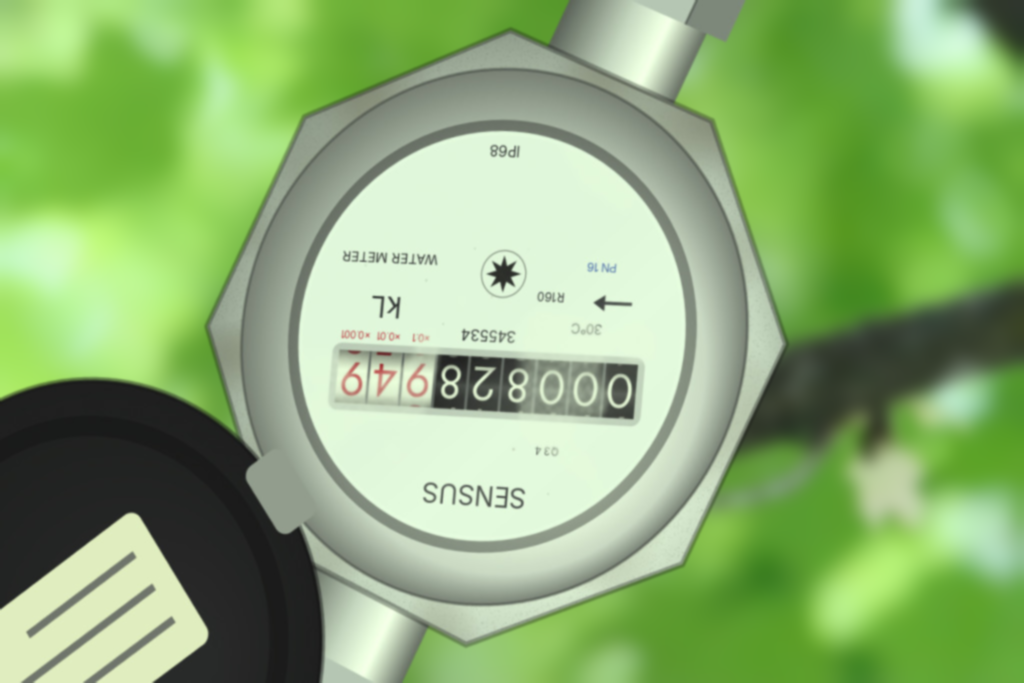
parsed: 828.949 kL
